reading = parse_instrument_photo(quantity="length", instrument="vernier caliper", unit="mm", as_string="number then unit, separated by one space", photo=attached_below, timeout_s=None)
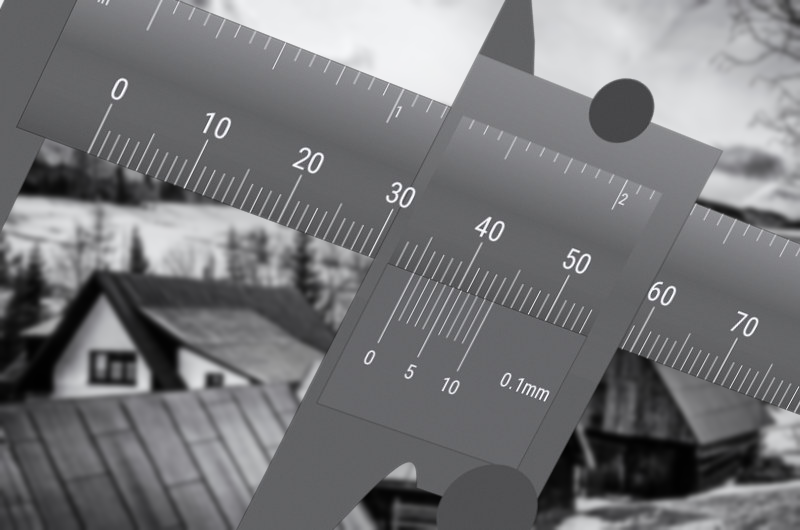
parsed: 35.0 mm
